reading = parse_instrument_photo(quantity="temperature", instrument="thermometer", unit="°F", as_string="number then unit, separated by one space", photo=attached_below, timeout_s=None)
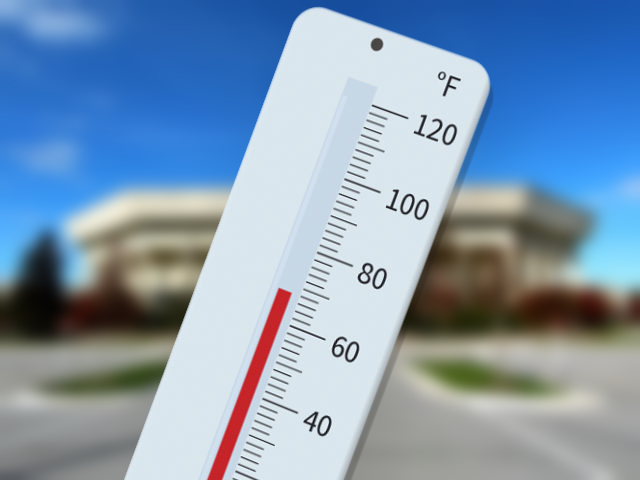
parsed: 68 °F
